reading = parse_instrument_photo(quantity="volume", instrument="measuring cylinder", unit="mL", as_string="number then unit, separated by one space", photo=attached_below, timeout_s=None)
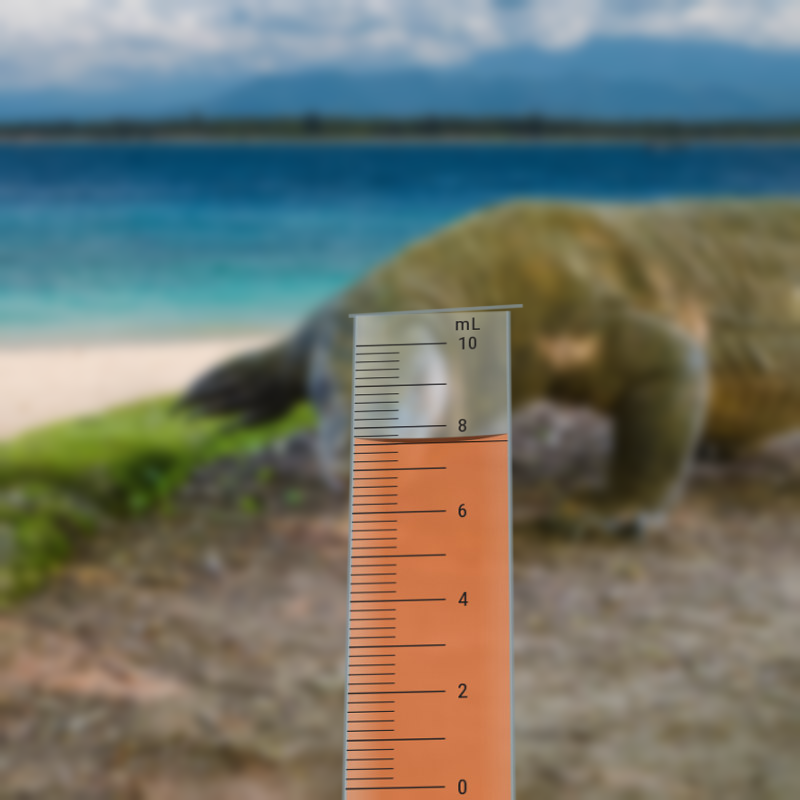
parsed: 7.6 mL
